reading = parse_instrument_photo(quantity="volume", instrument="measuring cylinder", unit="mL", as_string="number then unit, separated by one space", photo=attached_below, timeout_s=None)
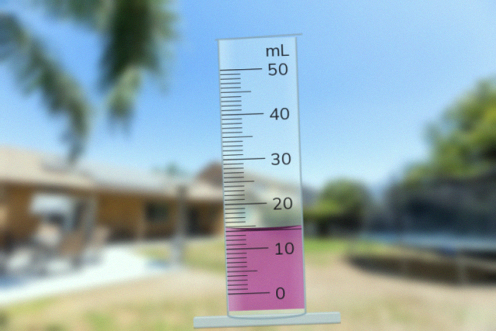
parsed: 14 mL
